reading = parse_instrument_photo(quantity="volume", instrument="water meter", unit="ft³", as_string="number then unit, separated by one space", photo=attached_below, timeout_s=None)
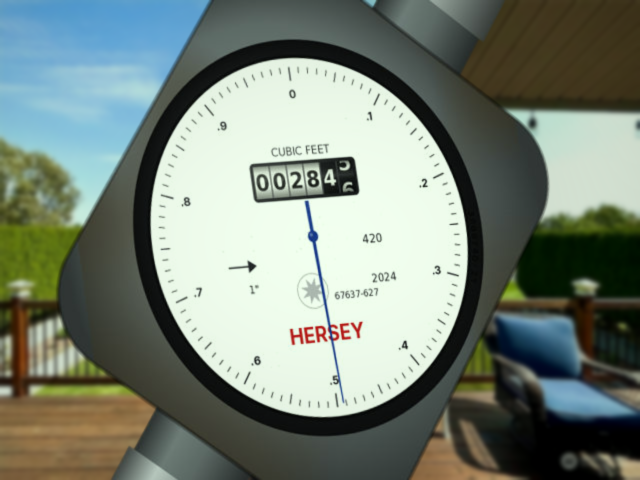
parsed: 2845.49 ft³
